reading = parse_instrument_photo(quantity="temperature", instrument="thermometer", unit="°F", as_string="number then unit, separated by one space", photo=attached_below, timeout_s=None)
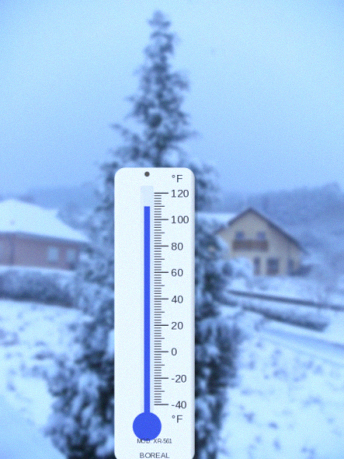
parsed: 110 °F
